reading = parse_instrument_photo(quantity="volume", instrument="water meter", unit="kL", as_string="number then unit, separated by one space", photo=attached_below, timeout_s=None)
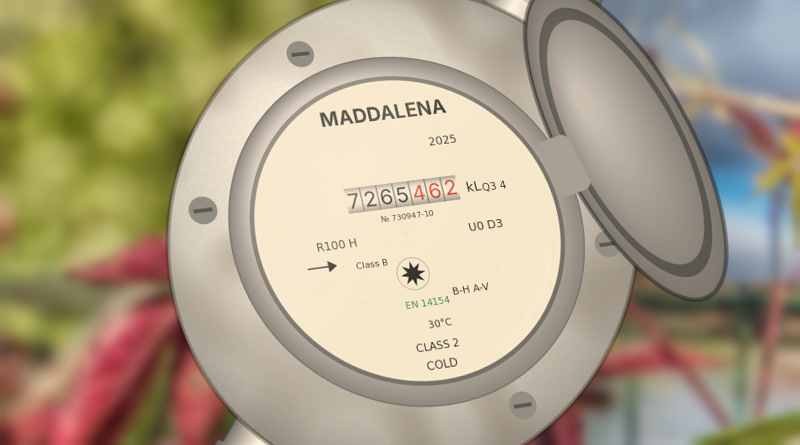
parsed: 7265.462 kL
